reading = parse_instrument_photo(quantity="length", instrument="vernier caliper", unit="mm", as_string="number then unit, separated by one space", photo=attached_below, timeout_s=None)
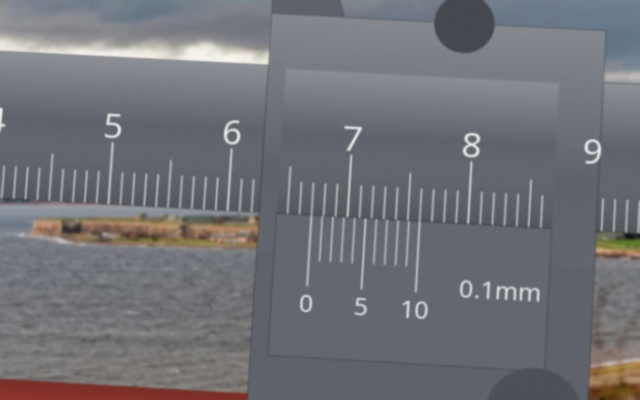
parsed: 67.0 mm
